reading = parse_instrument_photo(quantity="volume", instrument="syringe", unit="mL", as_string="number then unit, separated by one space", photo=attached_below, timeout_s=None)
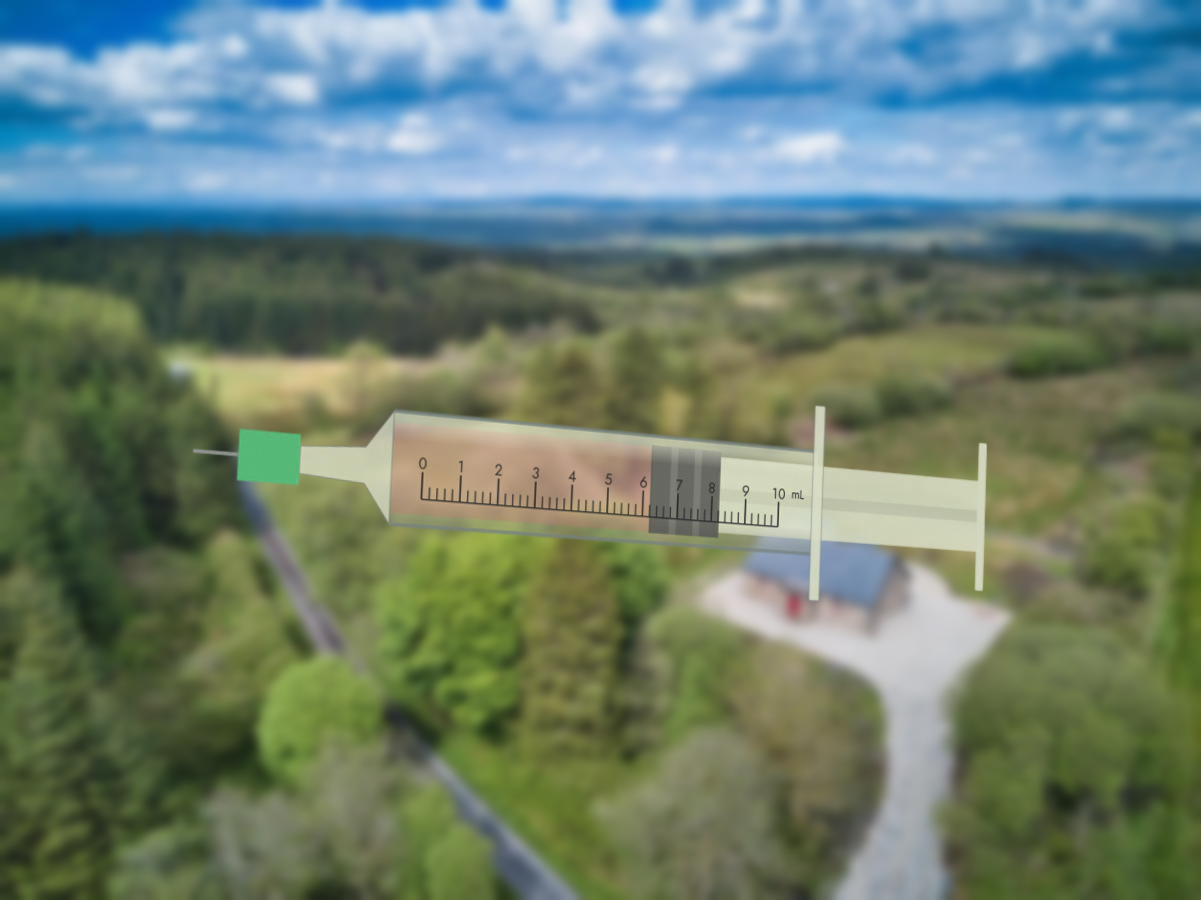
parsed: 6.2 mL
